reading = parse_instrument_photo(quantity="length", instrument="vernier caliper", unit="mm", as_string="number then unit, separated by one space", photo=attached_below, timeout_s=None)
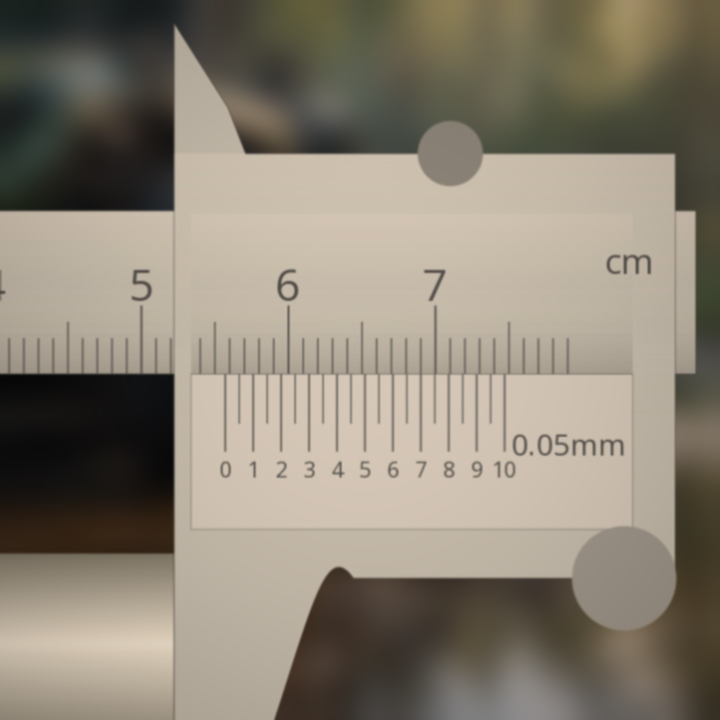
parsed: 55.7 mm
